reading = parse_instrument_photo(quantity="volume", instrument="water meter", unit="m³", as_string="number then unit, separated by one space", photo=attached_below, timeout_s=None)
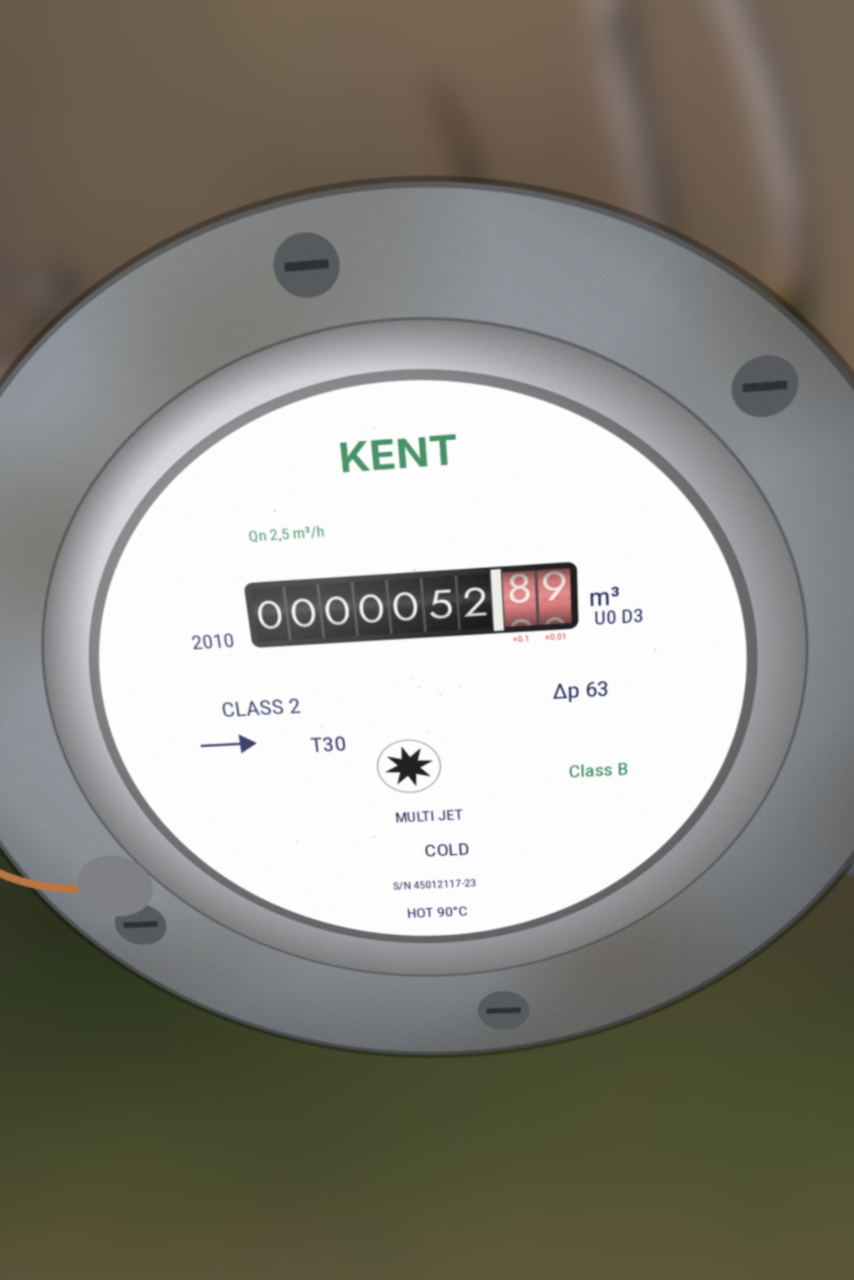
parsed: 52.89 m³
